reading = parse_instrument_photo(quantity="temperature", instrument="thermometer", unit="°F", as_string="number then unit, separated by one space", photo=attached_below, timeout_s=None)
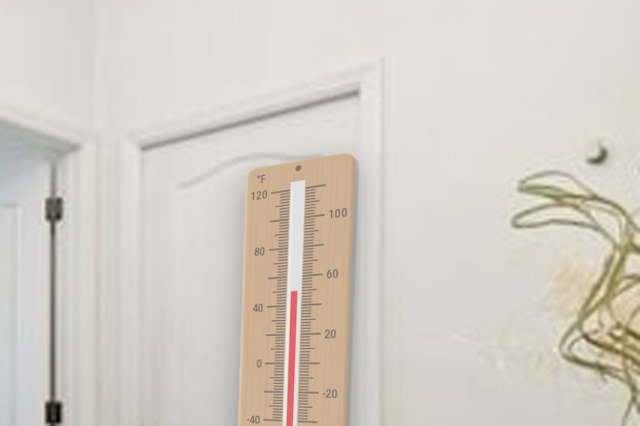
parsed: 50 °F
